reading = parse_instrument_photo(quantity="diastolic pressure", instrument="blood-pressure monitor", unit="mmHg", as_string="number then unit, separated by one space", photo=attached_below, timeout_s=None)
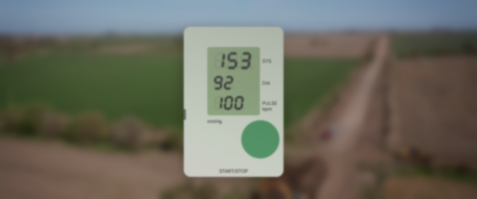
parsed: 92 mmHg
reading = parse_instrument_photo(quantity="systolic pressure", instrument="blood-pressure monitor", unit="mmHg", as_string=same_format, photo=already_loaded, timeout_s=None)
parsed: 153 mmHg
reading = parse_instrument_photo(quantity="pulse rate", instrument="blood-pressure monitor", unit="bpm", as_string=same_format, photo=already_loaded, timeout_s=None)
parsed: 100 bpm
